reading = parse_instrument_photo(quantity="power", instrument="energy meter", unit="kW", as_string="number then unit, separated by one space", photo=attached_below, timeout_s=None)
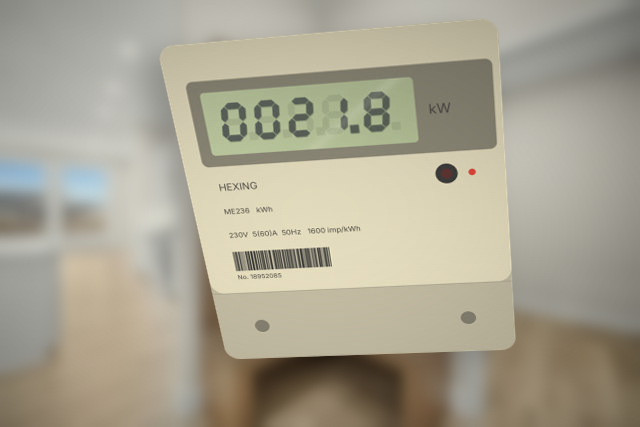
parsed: 21.8 kW
